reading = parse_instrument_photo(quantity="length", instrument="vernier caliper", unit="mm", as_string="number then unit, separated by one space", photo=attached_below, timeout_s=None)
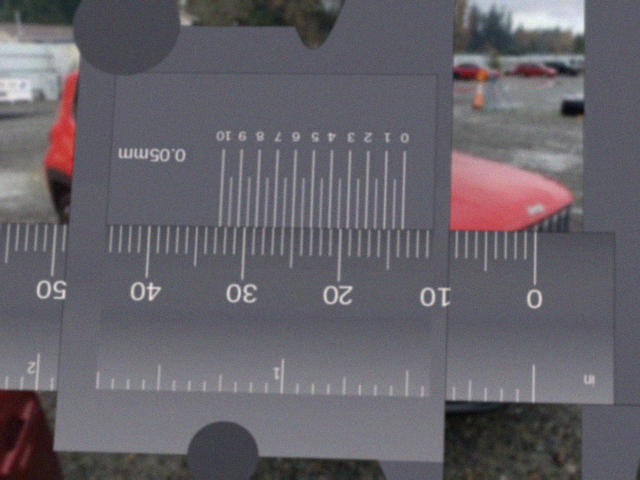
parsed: 13.6 mm
